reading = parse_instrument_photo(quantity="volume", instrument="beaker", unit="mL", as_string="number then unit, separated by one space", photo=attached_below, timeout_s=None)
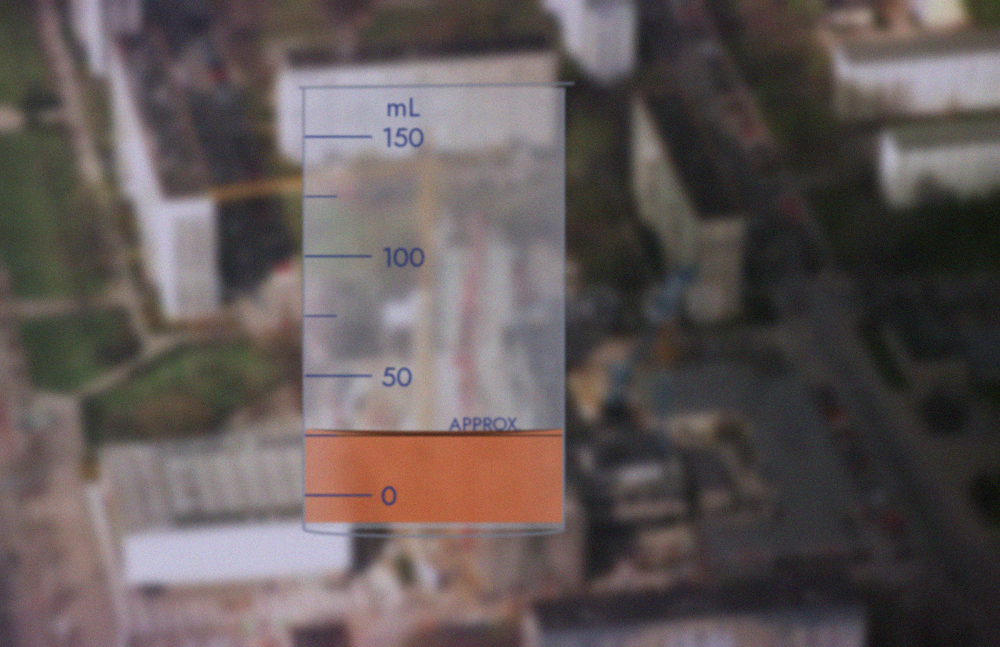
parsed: 25 mL
